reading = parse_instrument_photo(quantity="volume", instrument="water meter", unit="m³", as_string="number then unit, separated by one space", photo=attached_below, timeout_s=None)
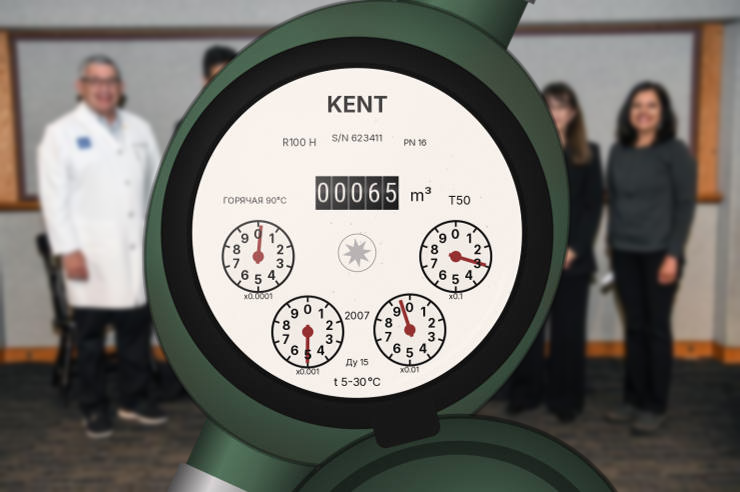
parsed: 65.2950 m³
